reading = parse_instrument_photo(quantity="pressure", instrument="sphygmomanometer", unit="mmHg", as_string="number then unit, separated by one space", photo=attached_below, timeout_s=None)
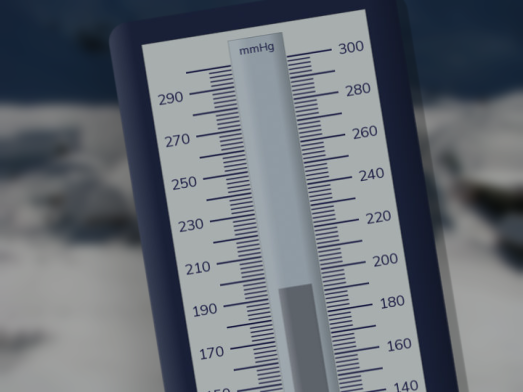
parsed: 194 mmHg
